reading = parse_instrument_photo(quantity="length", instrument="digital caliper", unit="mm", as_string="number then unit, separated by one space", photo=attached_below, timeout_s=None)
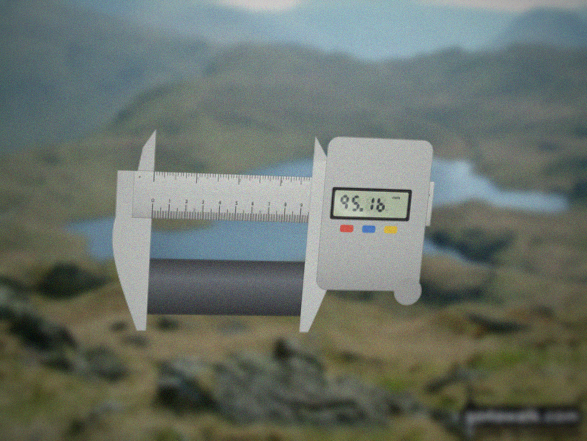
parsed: 95.16 mm
